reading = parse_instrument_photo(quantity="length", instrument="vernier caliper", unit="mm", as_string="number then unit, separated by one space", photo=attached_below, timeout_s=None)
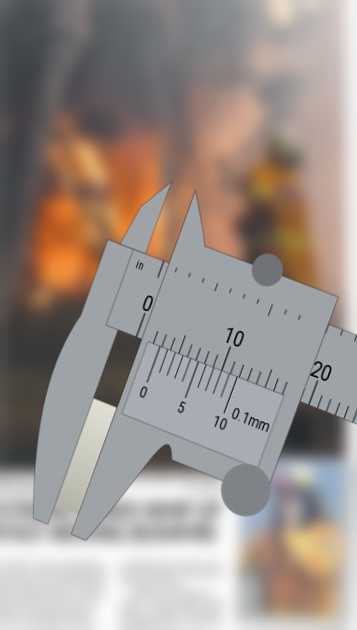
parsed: 2.8 mm
